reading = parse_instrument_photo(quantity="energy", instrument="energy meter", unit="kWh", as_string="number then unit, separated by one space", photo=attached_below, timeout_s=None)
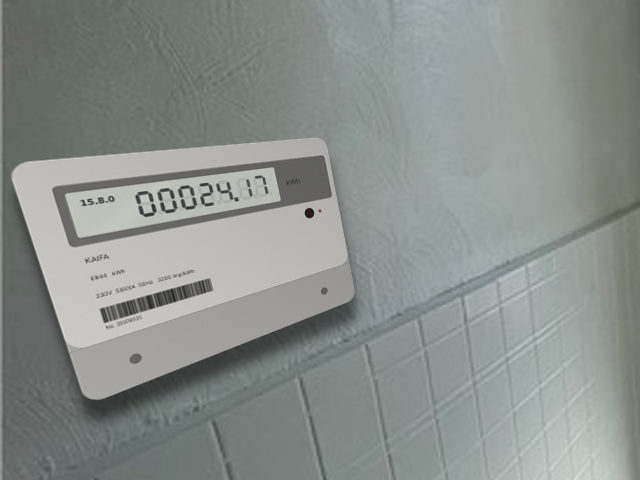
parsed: 24.17 kWh
